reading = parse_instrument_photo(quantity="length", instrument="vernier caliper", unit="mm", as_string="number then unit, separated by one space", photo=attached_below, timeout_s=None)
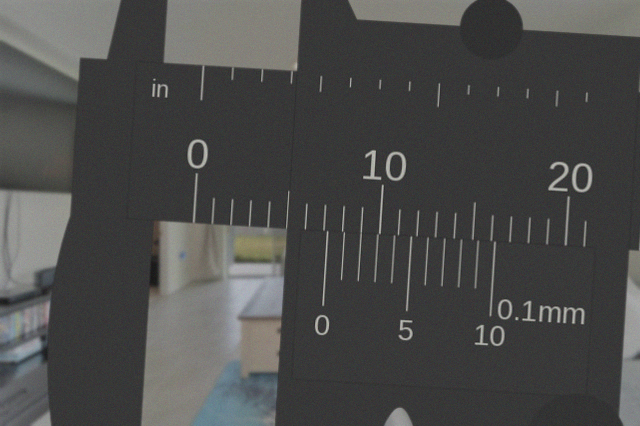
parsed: 7.2 mm
